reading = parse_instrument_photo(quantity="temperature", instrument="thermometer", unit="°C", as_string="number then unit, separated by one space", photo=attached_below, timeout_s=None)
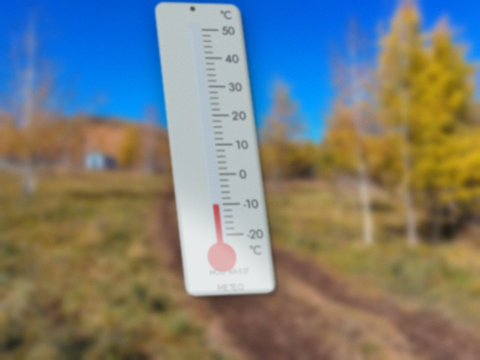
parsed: -10 °C
